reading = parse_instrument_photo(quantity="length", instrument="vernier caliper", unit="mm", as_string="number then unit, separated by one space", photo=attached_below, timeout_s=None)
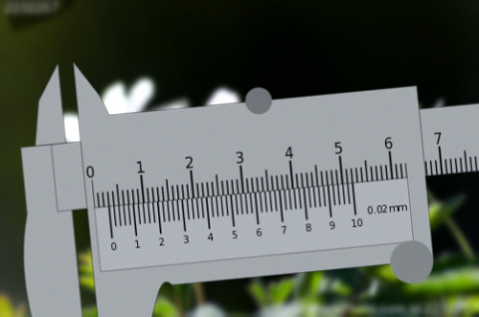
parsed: 3.0 mm
